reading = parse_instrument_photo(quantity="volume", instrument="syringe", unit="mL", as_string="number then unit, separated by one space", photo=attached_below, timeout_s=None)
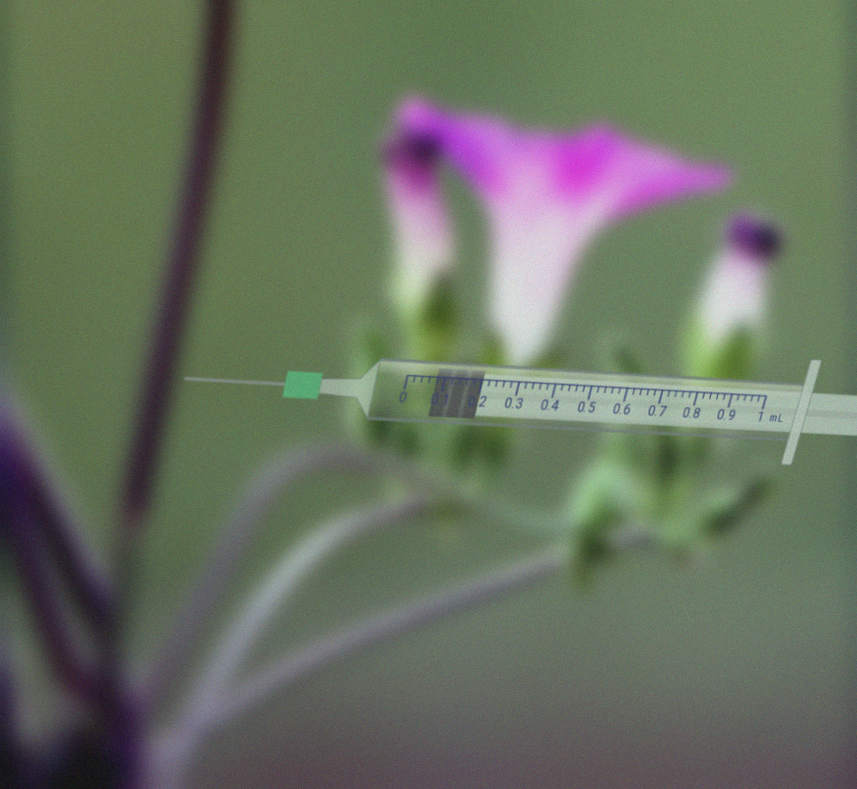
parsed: 0.08 mL
